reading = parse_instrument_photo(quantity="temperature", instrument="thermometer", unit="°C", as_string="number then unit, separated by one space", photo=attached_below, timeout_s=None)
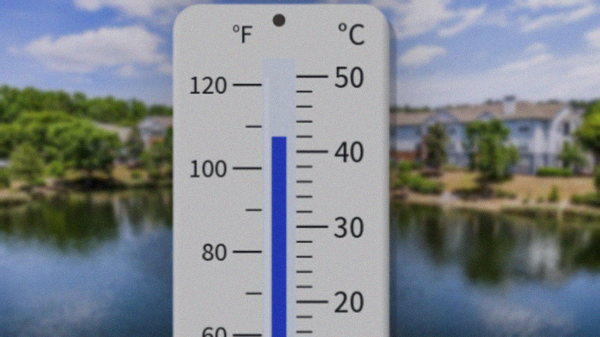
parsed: 42 °C
